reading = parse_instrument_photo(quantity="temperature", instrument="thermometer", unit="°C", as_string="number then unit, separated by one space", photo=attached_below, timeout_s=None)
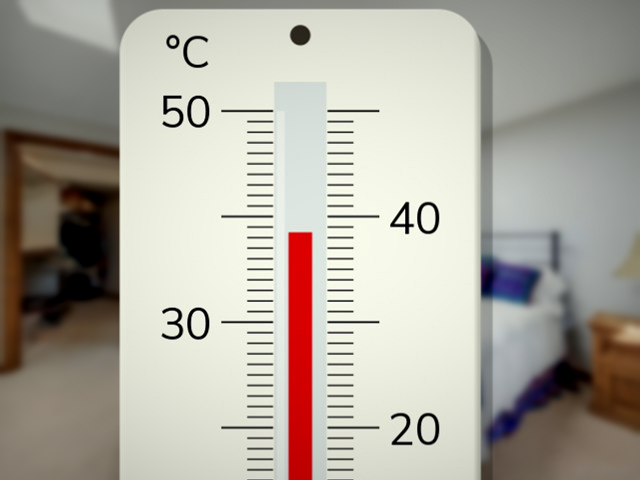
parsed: 38.5 °C
